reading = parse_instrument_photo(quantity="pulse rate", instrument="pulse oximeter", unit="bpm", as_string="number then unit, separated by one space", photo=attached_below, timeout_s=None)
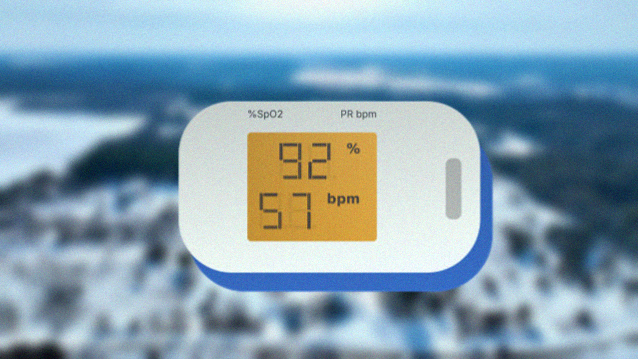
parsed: 57 bpm
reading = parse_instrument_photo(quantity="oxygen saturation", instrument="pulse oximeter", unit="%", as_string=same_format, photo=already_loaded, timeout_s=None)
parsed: 92 %
